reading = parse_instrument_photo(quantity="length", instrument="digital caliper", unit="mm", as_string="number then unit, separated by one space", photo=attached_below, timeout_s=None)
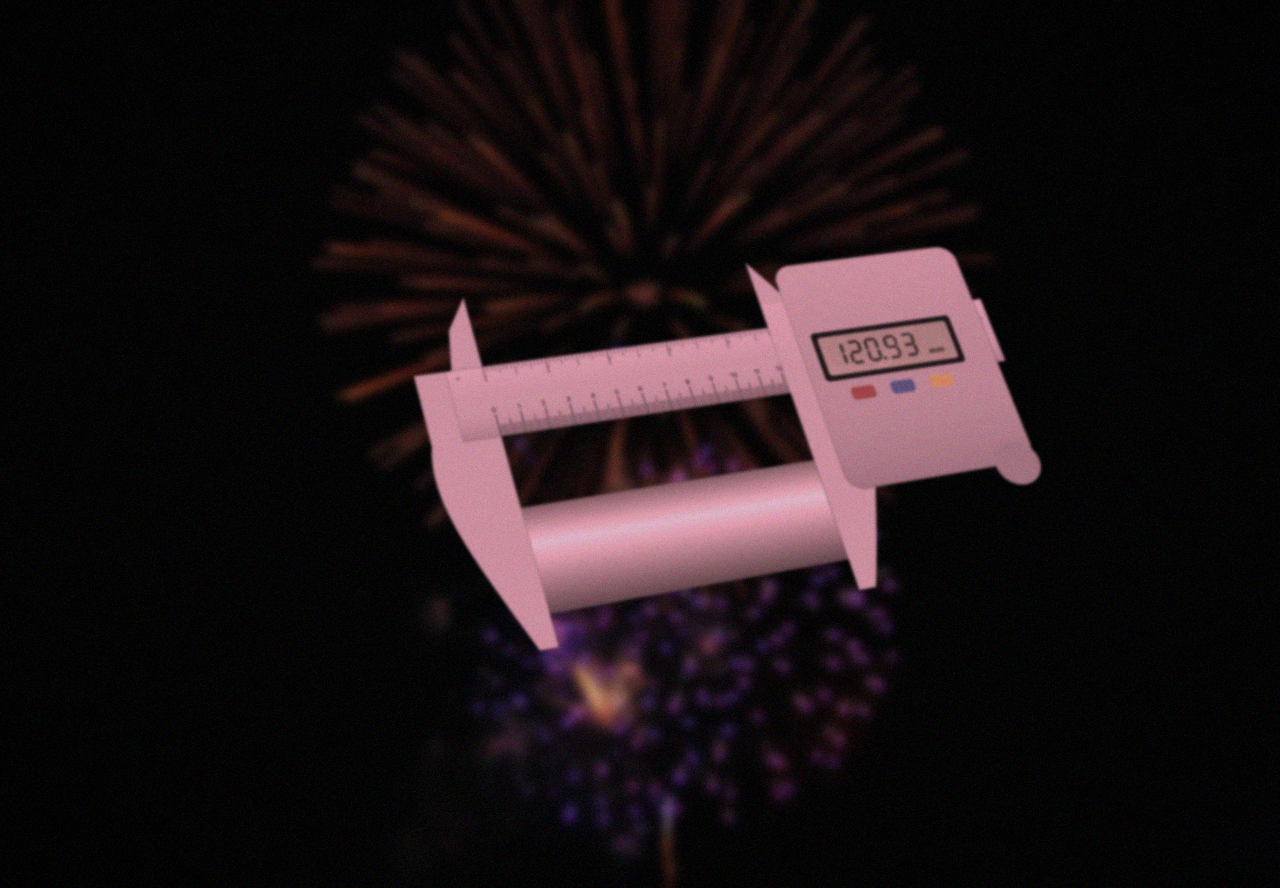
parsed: 120.93 mm
